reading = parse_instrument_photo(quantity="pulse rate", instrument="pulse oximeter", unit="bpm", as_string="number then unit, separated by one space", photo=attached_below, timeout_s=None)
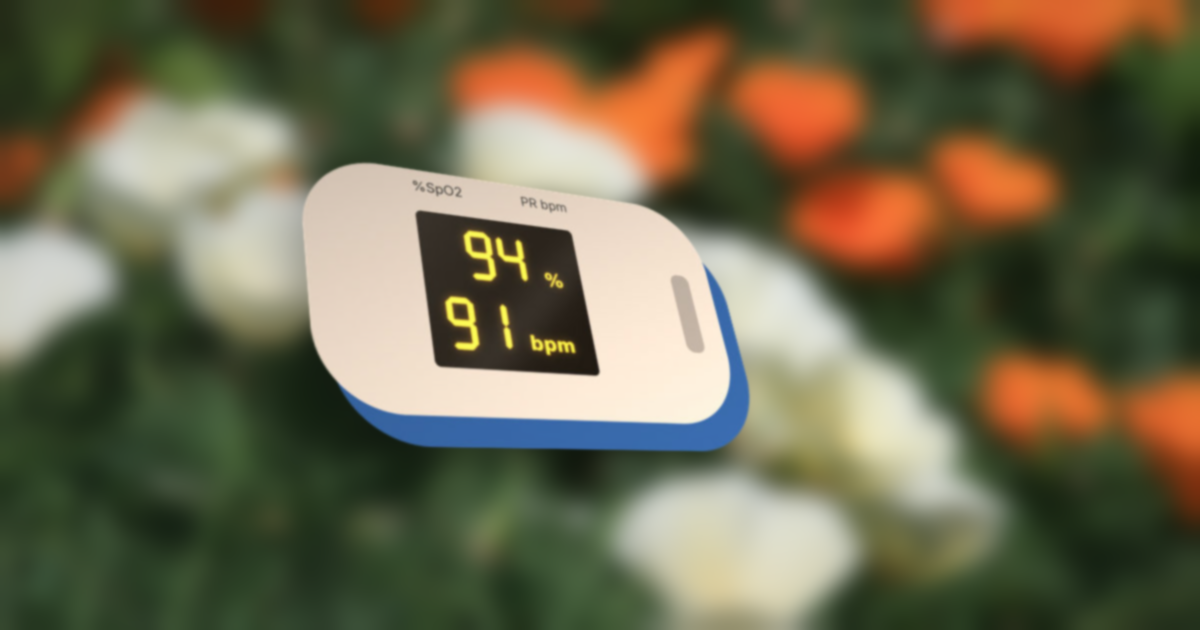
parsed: 91 bpm
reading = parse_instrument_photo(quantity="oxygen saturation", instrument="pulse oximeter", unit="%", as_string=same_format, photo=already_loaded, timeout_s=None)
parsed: 94 %
